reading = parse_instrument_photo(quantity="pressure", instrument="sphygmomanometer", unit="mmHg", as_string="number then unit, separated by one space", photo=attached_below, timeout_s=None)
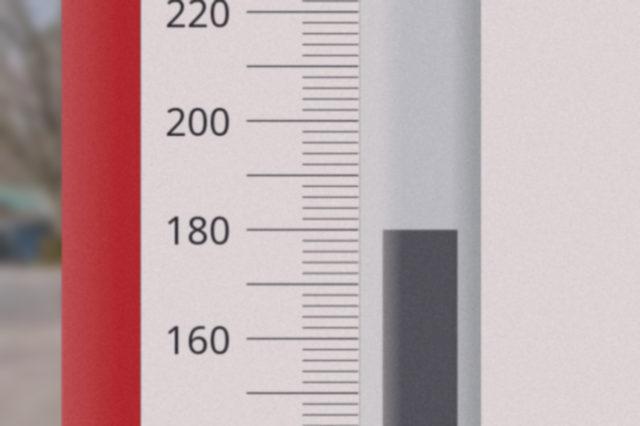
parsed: 180 mmHg
